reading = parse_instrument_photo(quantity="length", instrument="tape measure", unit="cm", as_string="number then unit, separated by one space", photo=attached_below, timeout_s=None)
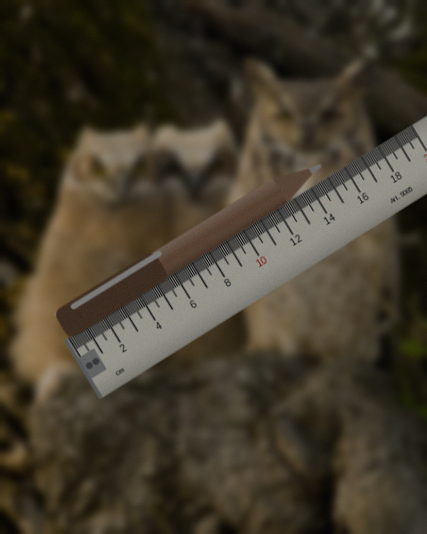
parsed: 15 cm
